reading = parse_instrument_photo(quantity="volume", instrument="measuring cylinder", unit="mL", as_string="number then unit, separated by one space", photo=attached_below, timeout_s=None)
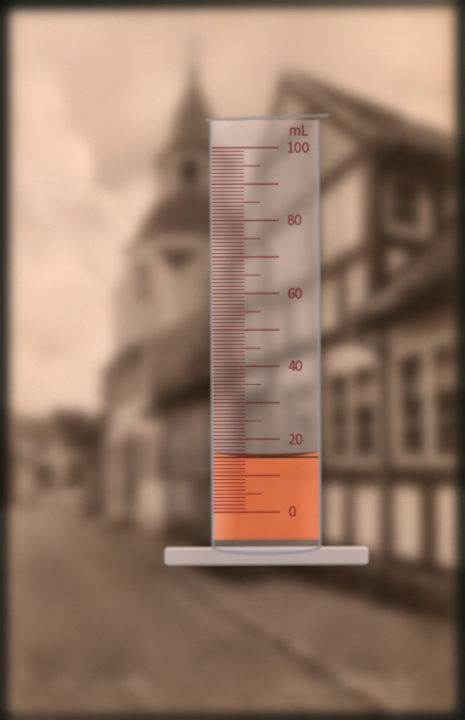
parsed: 15 mL
